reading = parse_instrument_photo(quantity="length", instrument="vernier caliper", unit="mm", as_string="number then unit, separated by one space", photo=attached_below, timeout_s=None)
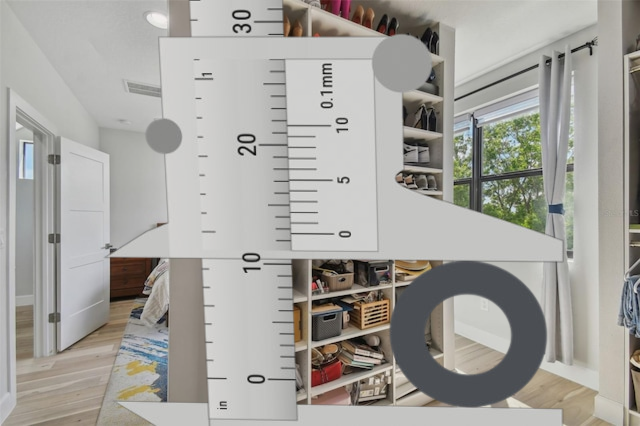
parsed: 12.6 mm
